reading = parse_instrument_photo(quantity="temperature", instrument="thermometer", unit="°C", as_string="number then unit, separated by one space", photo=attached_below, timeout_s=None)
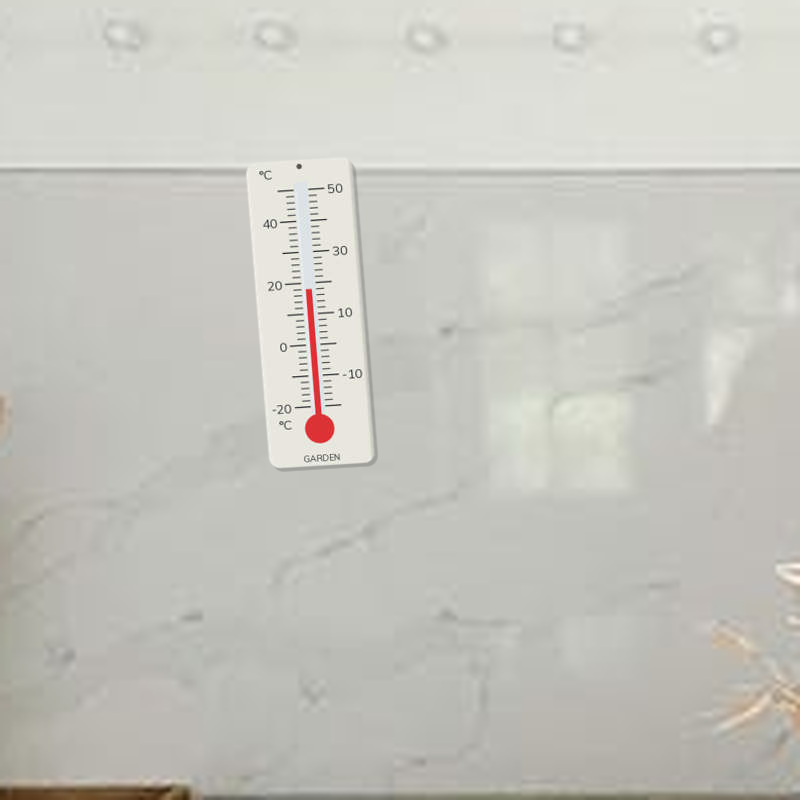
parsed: 18 °C
